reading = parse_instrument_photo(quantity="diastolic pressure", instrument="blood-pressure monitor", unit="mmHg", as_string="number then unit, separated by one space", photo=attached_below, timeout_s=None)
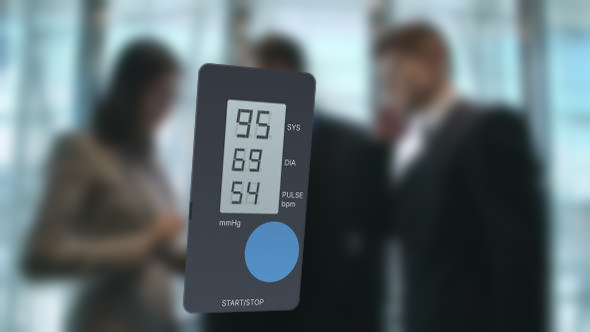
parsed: 69 mmHg
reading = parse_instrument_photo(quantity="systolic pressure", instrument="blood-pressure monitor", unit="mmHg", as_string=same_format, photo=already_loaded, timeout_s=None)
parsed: 95 mmHg
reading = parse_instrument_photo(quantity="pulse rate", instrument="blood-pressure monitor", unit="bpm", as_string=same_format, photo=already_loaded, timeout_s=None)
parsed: 54 bpm
